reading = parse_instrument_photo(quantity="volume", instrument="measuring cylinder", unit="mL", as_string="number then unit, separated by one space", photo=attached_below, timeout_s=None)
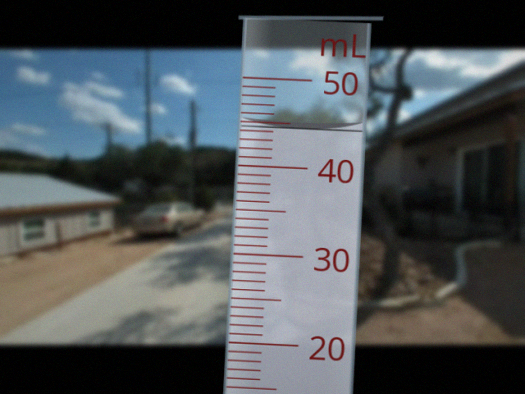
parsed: 44.5 mL
